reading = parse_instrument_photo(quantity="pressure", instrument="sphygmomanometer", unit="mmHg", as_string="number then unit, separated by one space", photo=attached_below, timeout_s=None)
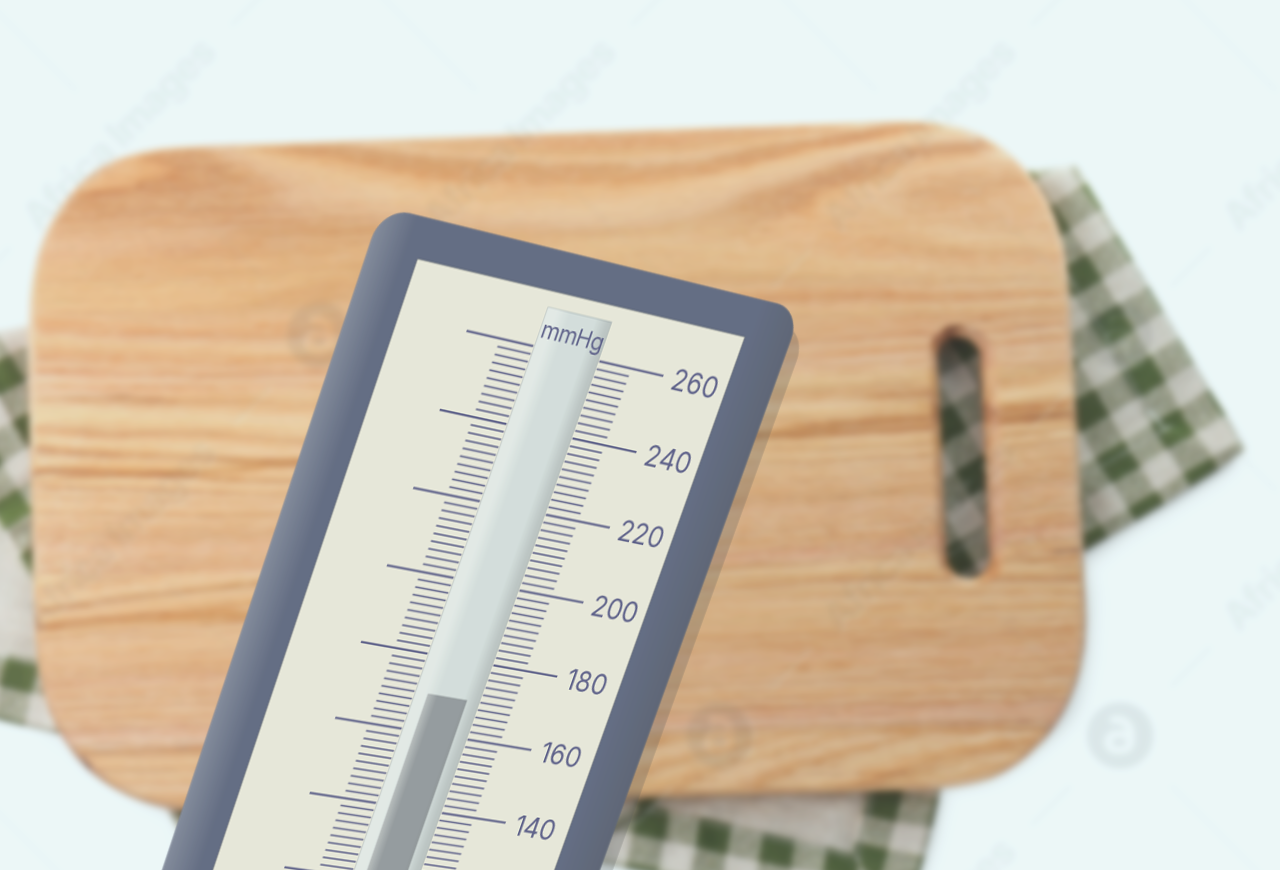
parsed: 170 mmHg
